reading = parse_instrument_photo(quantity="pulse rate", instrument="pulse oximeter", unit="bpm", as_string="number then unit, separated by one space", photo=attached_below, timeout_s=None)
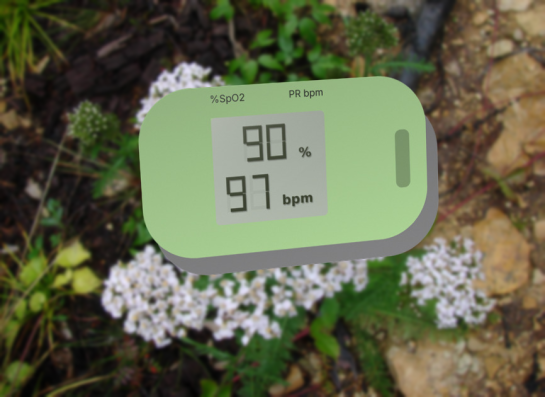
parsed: 97 bpm
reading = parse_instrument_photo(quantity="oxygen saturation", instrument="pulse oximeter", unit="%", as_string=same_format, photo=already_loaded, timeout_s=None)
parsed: 90 %
